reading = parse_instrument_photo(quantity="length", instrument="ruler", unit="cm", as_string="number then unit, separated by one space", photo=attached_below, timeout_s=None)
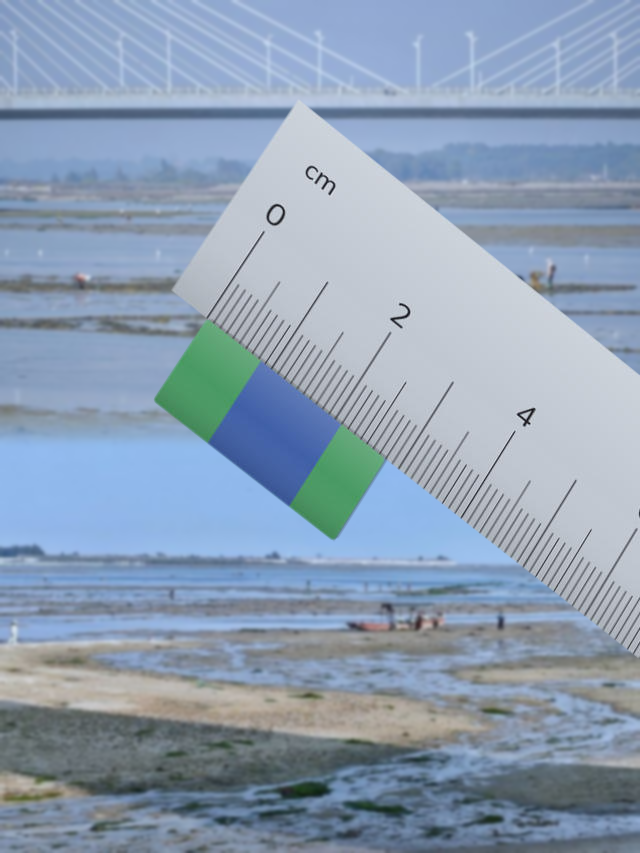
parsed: 2.8 cm
